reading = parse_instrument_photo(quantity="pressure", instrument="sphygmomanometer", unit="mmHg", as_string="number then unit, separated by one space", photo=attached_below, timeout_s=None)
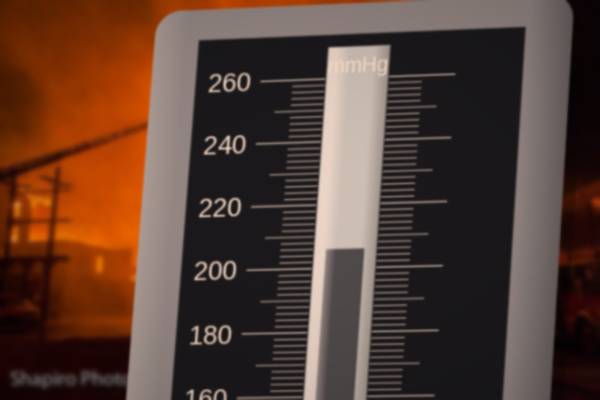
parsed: 206 mmHg
